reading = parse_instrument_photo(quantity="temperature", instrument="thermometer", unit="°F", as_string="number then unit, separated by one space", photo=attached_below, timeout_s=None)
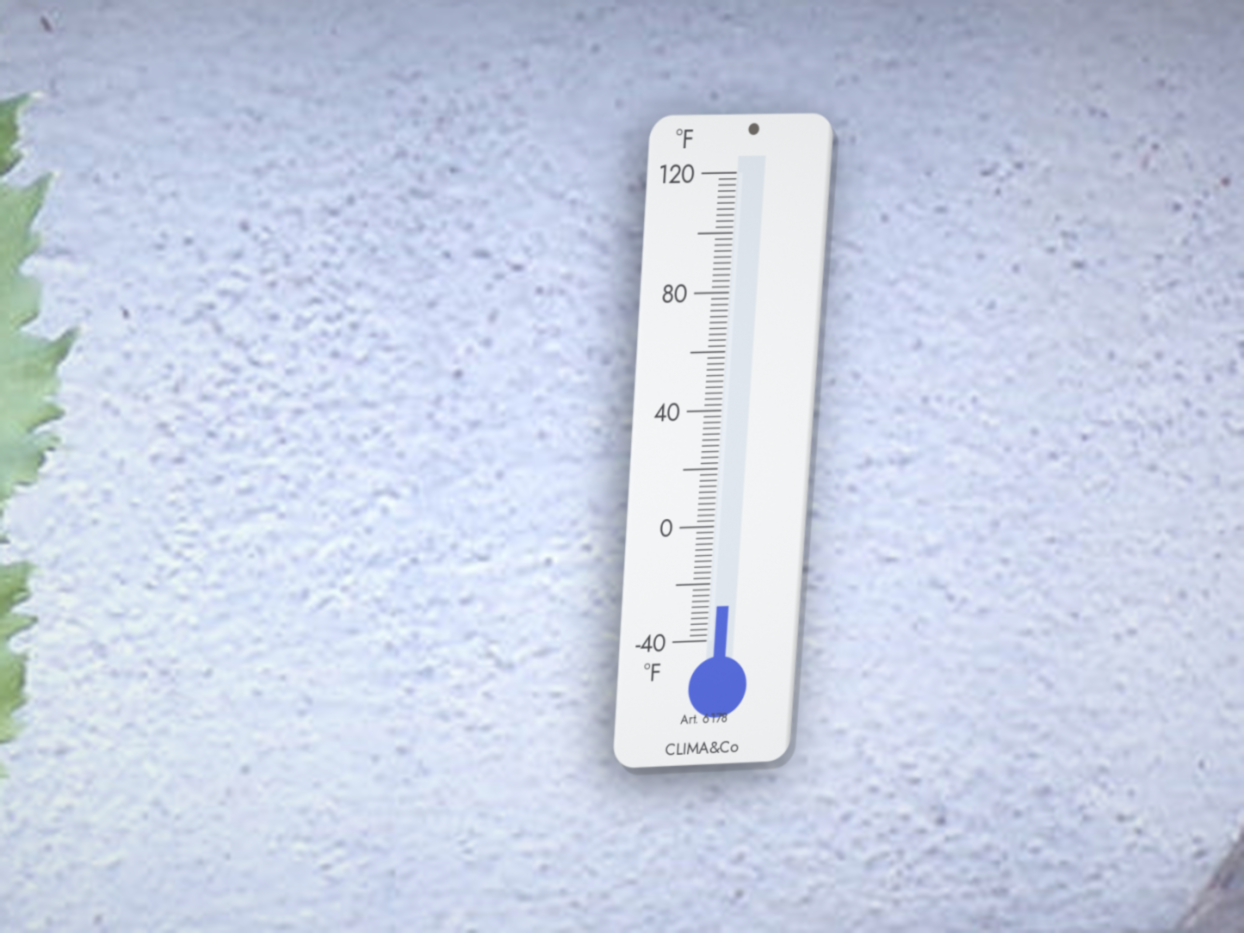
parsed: -28 °F
